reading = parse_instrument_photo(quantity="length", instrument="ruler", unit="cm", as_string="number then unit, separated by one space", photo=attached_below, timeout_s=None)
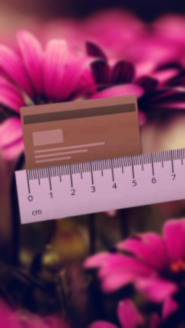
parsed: 5.5 cm
